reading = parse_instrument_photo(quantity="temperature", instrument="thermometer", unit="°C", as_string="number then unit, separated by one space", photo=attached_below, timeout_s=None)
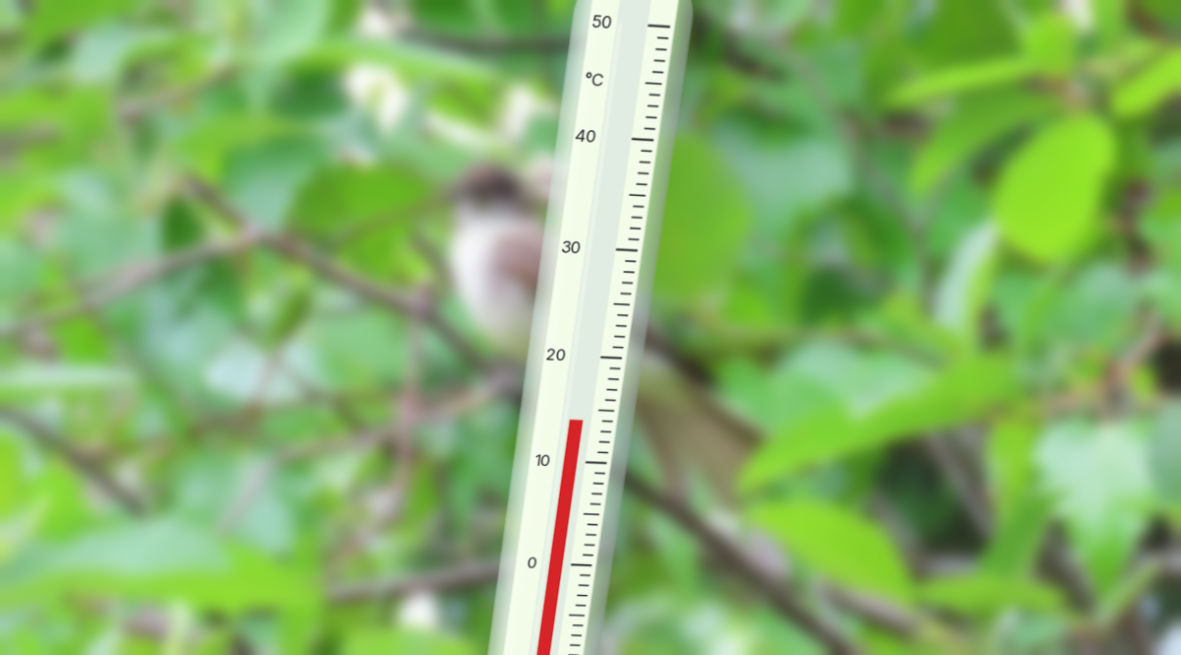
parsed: 14 °C
